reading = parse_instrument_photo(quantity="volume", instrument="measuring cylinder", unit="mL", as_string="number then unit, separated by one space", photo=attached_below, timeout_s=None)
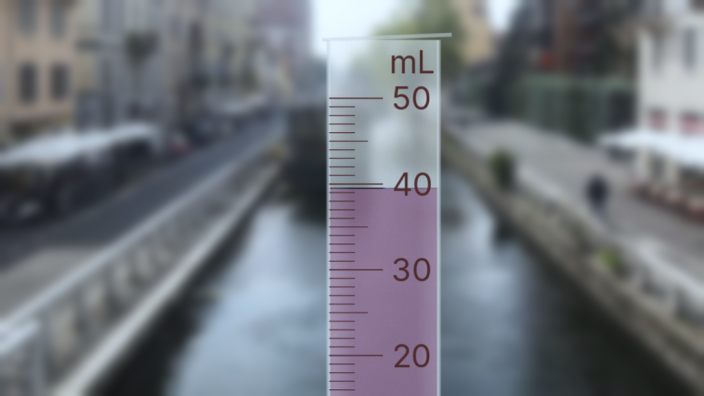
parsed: 39.5 mL
